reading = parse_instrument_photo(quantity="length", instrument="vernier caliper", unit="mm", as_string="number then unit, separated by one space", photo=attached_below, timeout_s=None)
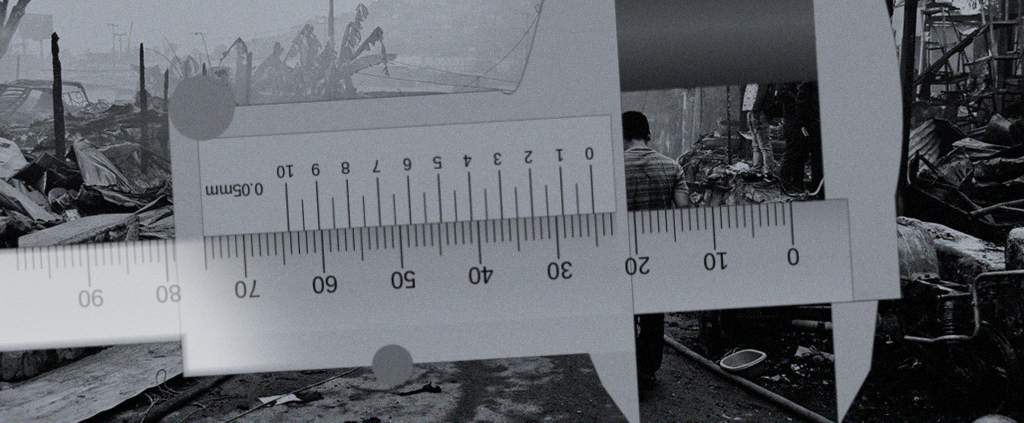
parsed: 25.2 mm
